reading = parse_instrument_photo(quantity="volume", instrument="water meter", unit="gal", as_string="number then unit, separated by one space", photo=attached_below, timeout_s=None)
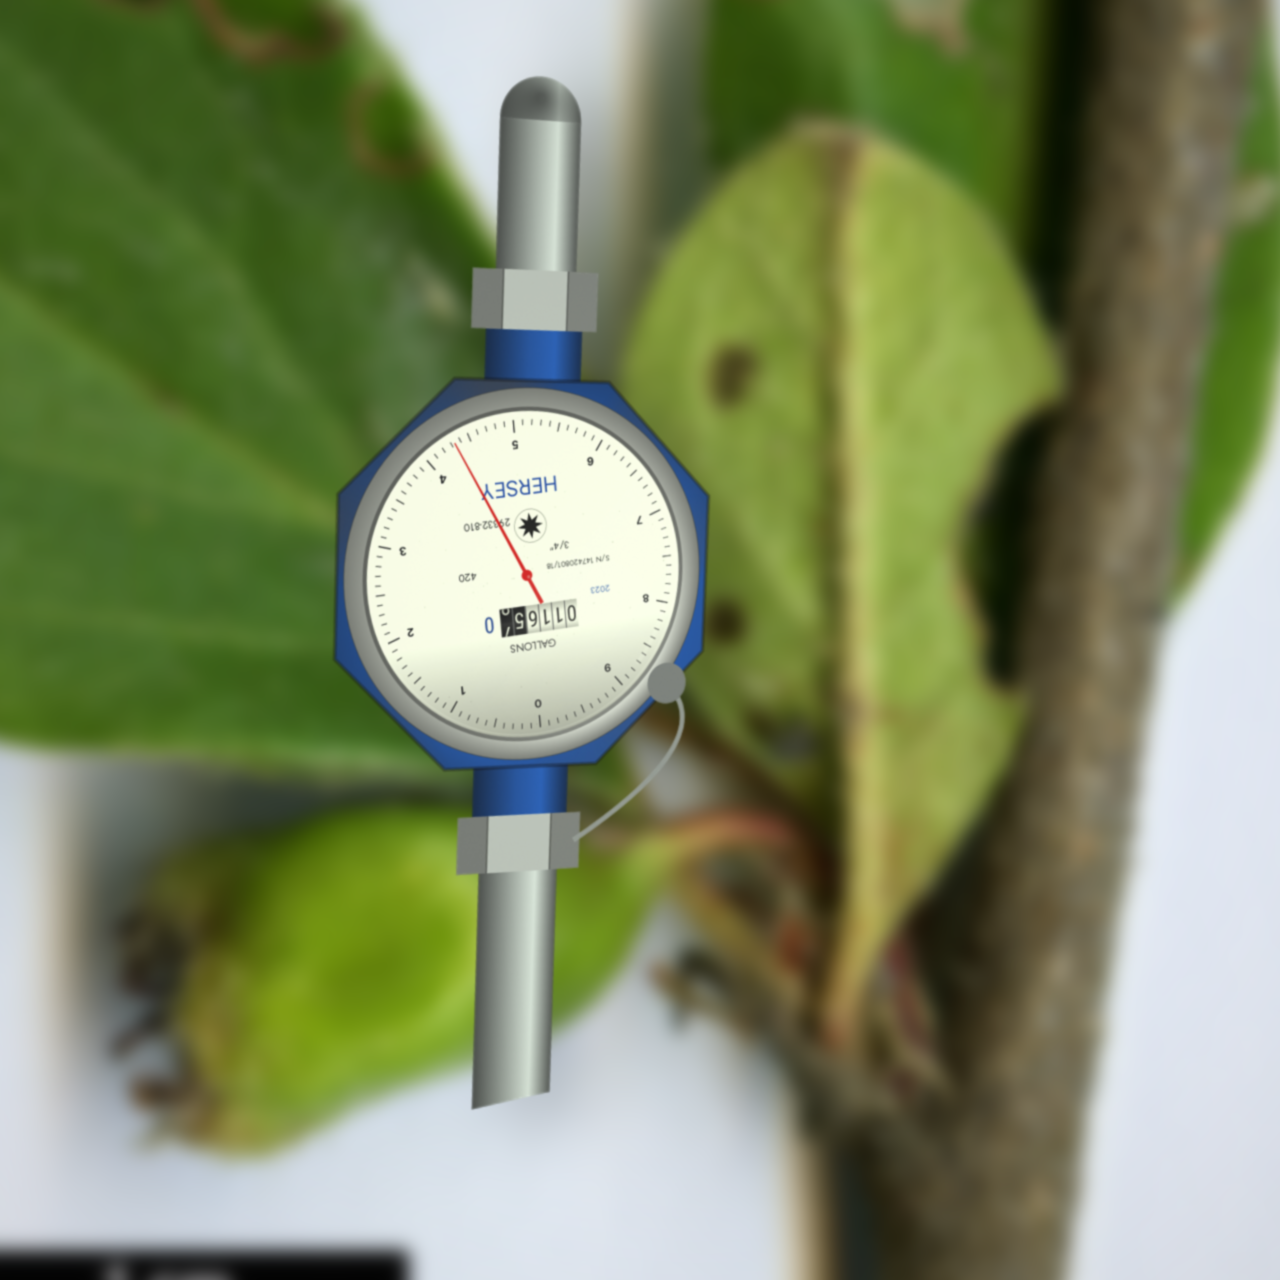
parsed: 116574.3 gal
